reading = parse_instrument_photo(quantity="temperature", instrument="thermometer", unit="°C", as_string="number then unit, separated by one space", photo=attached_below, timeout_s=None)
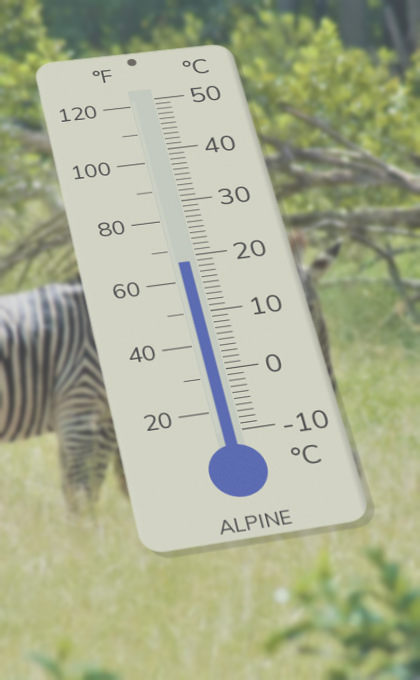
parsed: 19 °C
